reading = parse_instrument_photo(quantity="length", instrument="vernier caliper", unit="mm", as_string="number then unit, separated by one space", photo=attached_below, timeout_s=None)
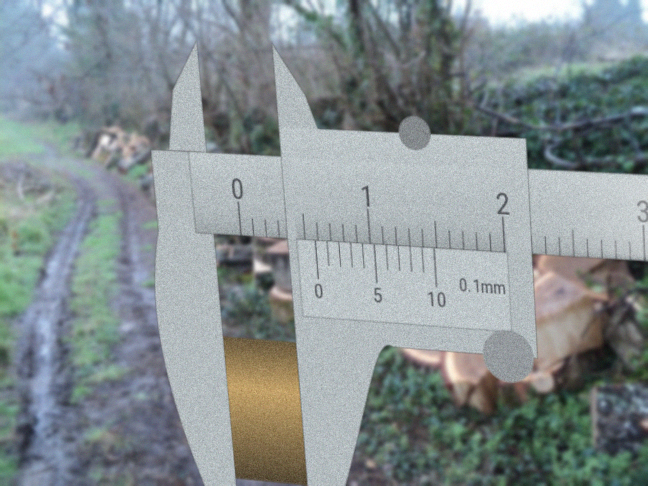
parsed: 5.8 mm
